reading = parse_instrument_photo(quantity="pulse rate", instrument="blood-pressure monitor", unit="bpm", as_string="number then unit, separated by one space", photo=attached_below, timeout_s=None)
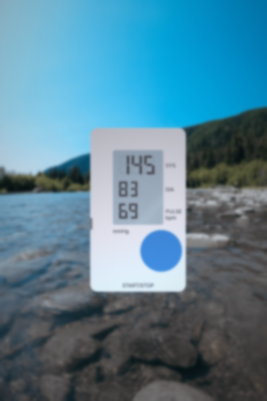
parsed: 69 bpm
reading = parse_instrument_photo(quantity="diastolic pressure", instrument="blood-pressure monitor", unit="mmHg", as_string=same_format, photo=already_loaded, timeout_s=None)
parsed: 83 mmHg
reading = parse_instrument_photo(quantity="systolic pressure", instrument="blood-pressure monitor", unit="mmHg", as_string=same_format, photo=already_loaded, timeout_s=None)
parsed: 145 mmHg
